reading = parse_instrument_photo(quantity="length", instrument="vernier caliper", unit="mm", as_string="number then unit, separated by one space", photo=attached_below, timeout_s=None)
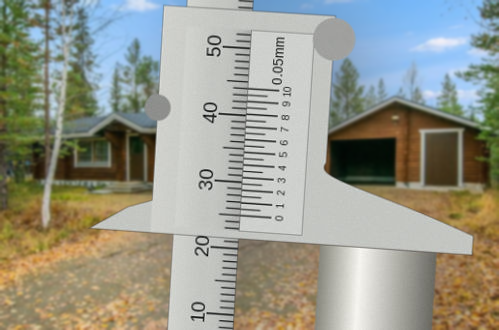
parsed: 25.0 mm
